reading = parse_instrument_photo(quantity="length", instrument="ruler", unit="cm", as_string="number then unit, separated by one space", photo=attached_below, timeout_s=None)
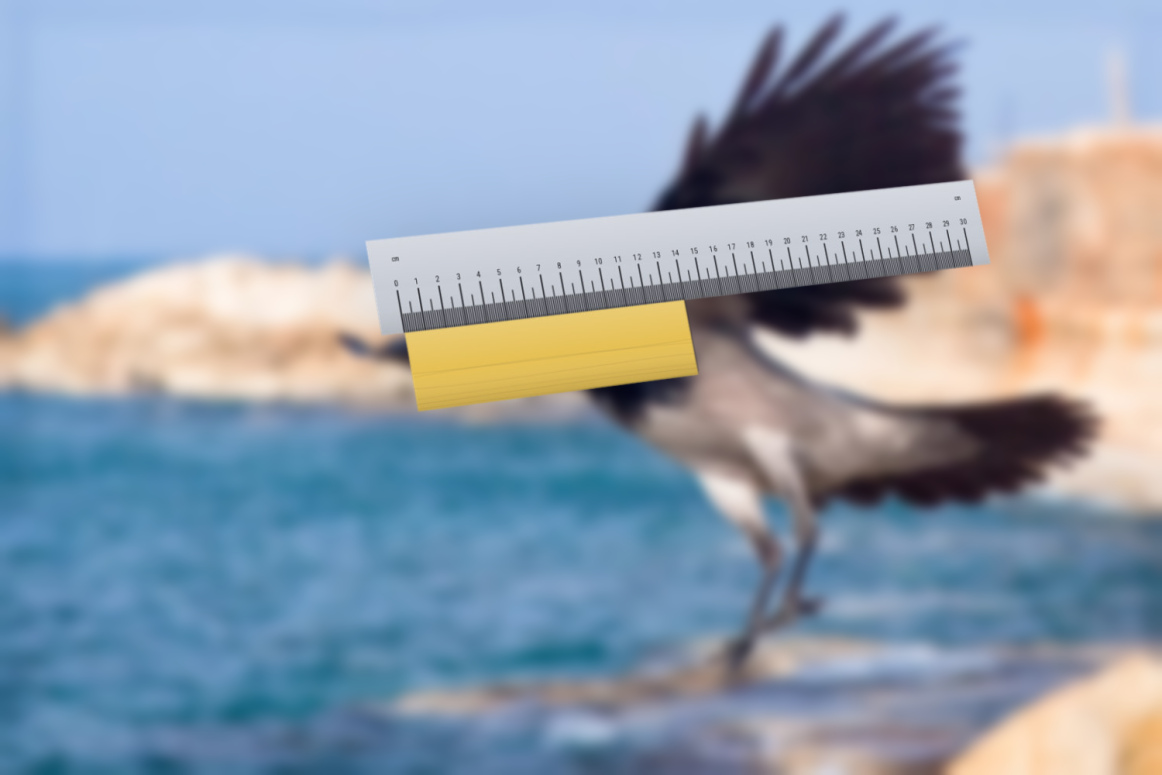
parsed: 14 cm
